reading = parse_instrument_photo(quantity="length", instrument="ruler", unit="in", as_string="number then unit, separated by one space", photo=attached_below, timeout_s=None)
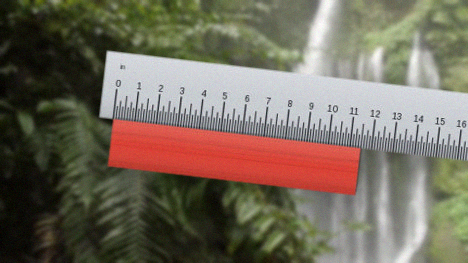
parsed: 11.5 in
